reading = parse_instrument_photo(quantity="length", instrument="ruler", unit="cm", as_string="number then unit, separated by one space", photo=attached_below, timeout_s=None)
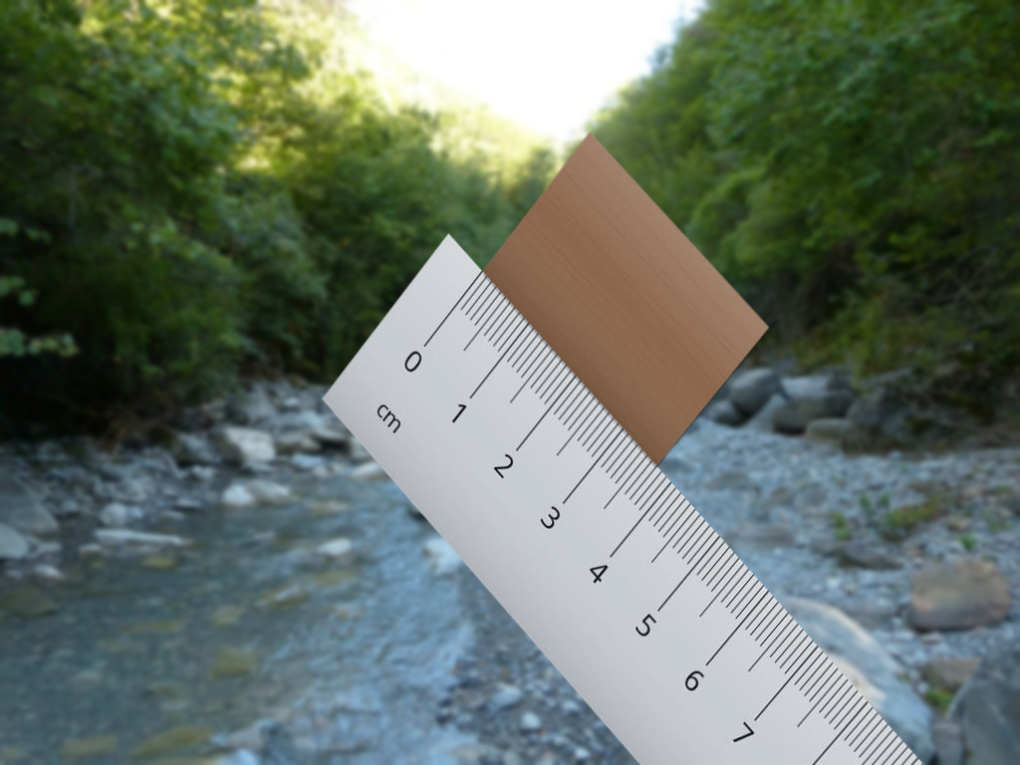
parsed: 3.7 cm
